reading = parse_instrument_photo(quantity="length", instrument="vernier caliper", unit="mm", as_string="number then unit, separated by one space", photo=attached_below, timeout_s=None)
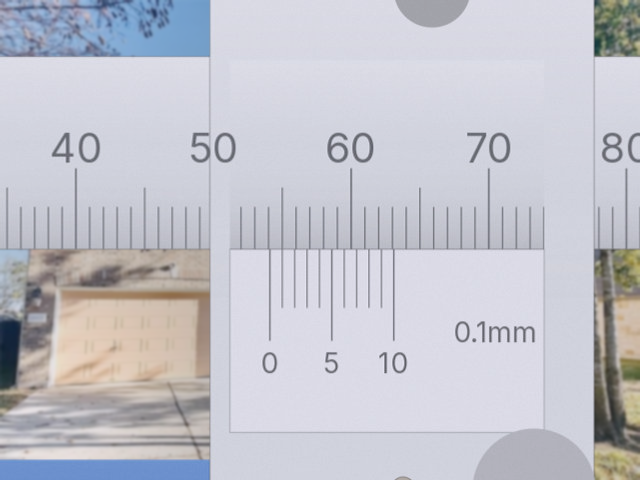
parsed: 54.1 mm
